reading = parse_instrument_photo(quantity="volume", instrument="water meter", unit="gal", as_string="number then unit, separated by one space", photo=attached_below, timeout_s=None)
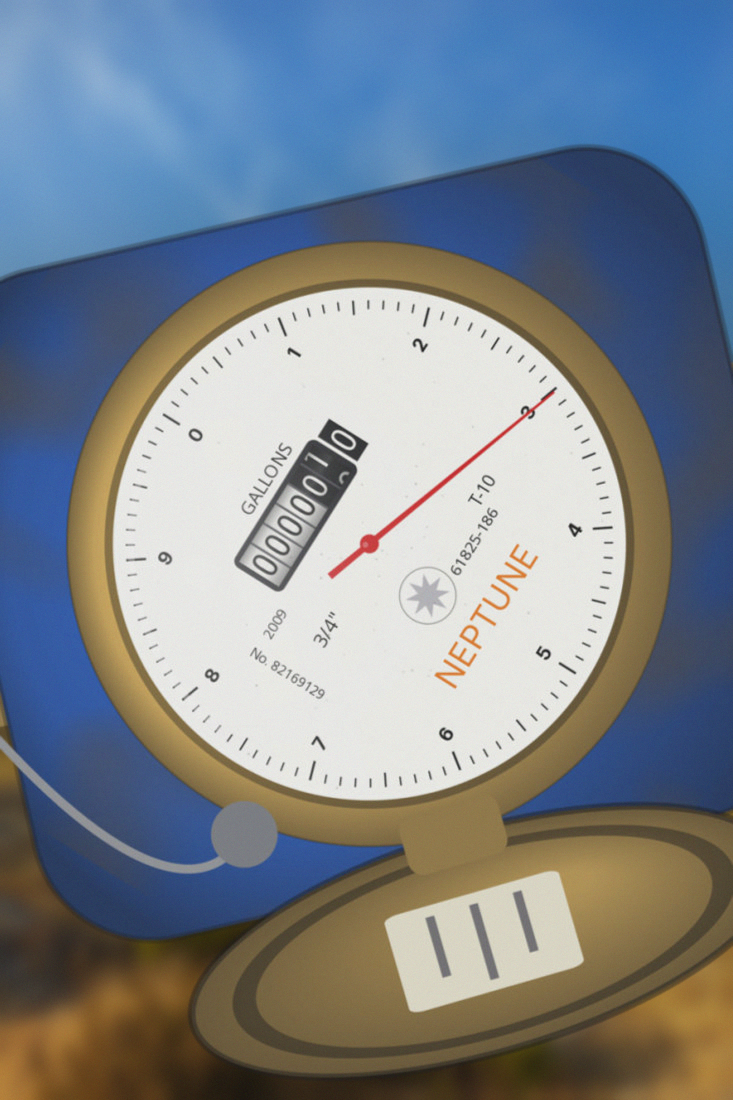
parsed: 13.0 gal
